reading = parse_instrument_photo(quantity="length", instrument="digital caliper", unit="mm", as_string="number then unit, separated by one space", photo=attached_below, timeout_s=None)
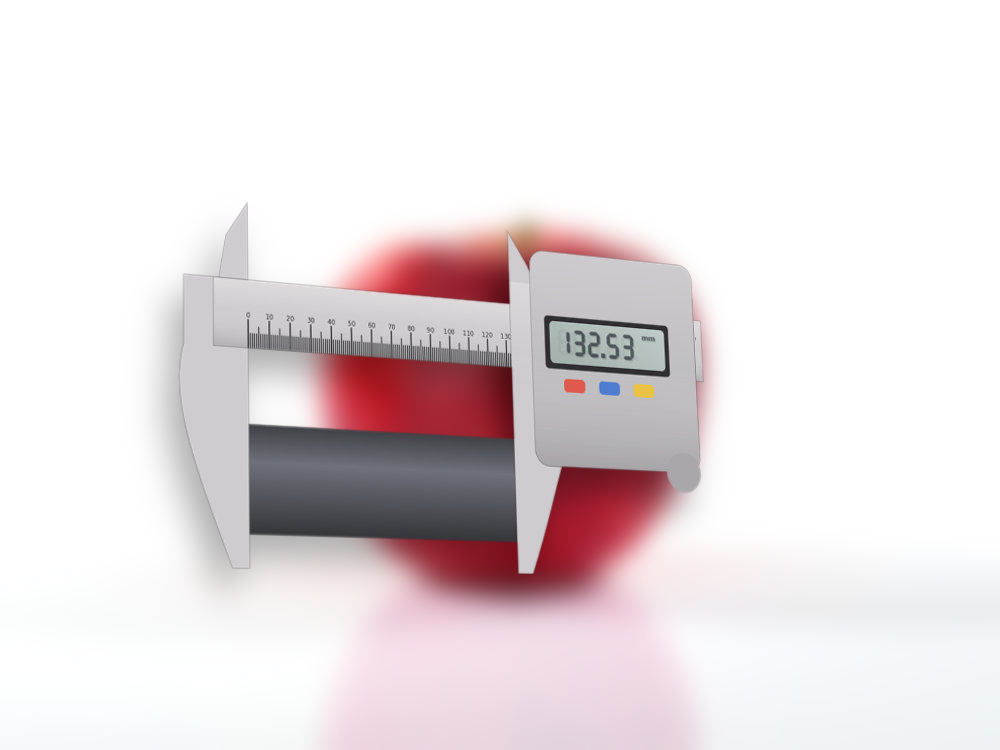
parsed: 132.53 mm
